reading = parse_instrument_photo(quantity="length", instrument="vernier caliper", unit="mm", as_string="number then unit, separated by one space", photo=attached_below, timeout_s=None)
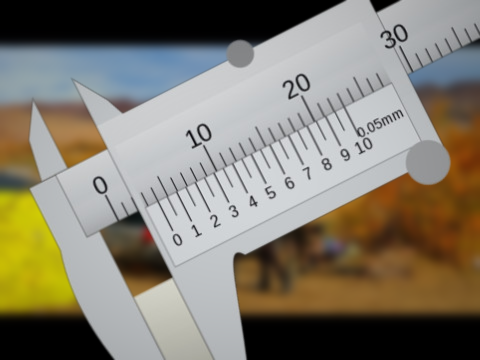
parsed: 4.0 mm
